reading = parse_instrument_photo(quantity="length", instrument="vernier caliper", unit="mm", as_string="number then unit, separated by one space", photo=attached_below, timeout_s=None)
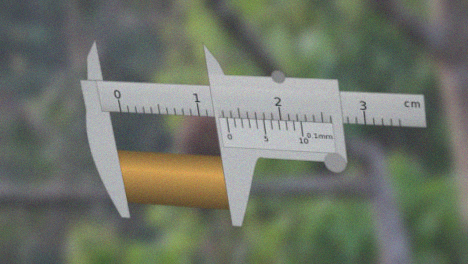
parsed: 13.4 mm
